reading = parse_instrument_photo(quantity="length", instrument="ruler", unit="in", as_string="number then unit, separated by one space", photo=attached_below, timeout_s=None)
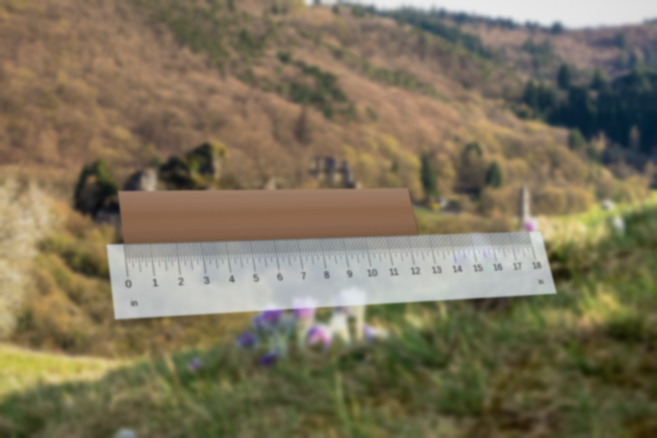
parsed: 12.5 in
